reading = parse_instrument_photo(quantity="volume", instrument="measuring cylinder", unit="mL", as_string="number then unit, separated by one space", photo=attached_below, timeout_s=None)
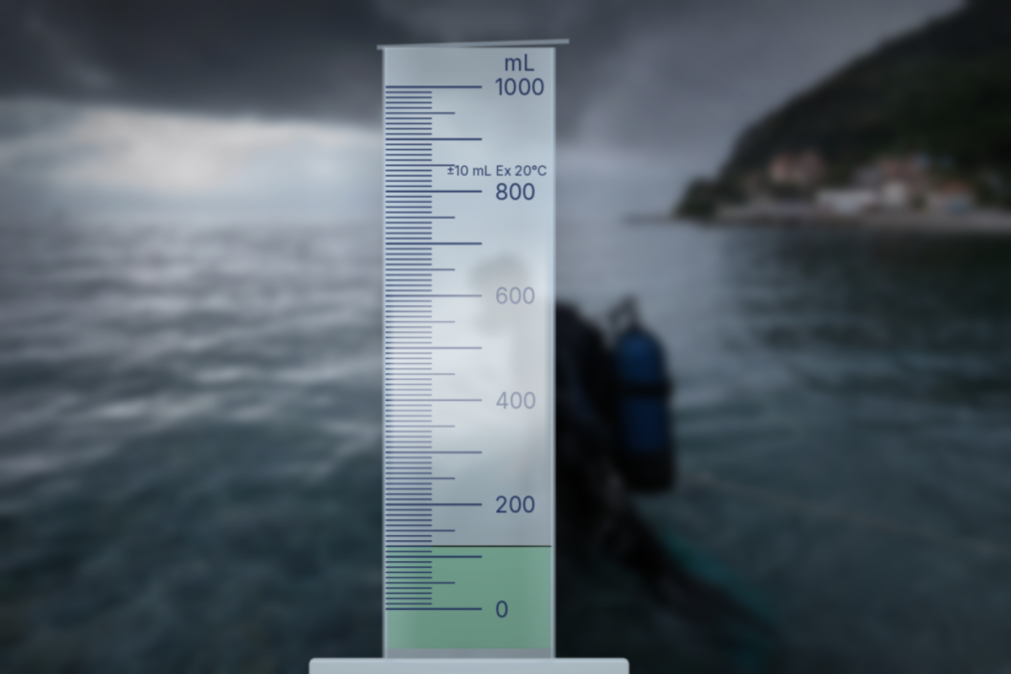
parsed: 120 mL
